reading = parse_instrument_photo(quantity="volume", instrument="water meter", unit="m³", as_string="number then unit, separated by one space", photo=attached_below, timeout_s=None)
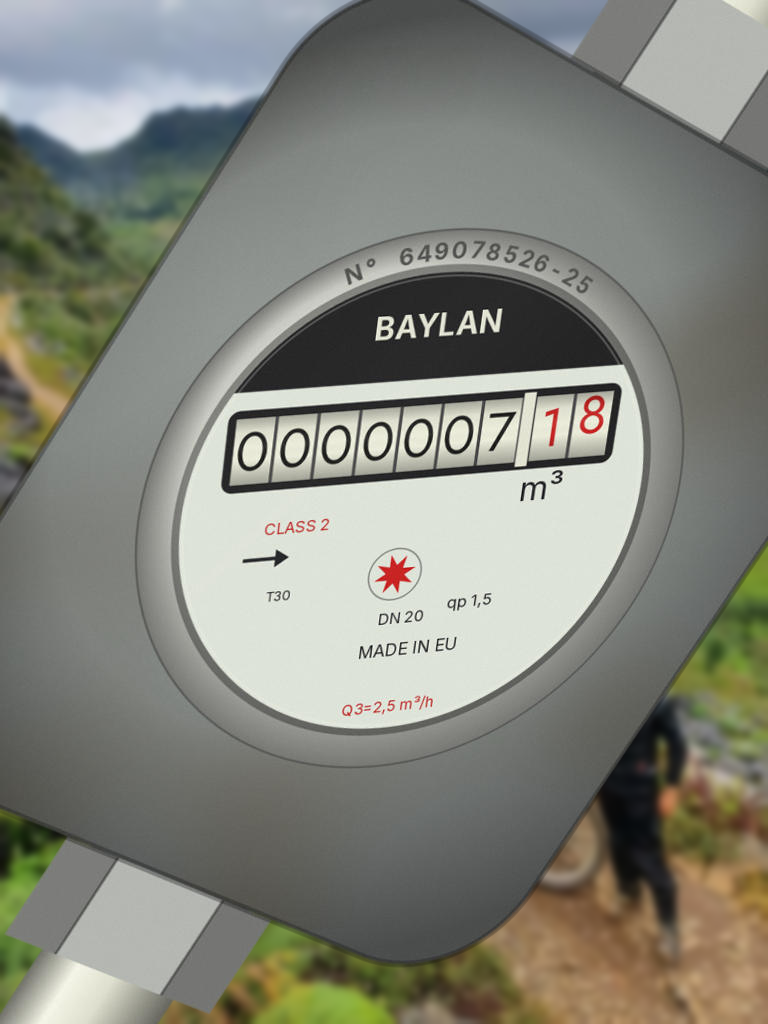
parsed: 7.18 m³
